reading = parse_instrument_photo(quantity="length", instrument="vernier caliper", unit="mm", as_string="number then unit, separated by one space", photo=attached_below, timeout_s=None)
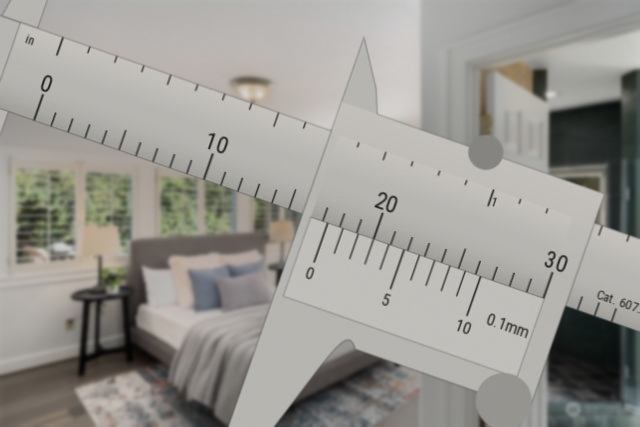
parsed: 17.3 mm
